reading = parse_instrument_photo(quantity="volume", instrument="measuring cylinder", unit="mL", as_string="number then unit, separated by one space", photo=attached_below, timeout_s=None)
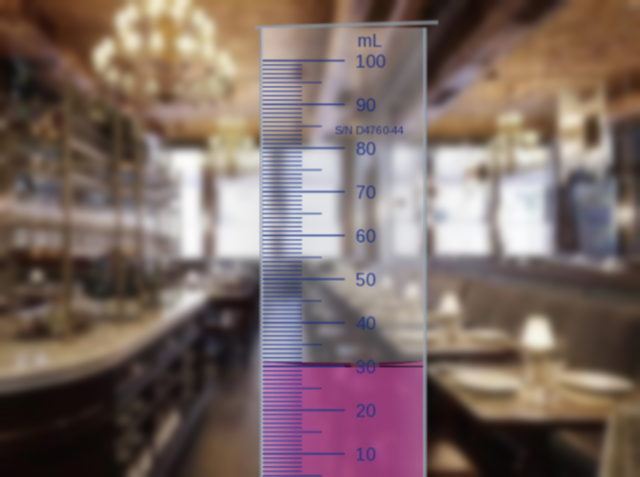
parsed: 30 mL
